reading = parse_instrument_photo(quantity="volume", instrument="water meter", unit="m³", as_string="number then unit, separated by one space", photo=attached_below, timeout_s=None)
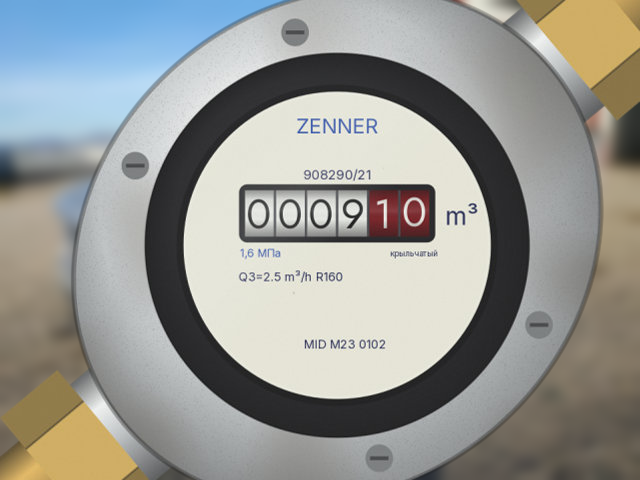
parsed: 9.10 m³
